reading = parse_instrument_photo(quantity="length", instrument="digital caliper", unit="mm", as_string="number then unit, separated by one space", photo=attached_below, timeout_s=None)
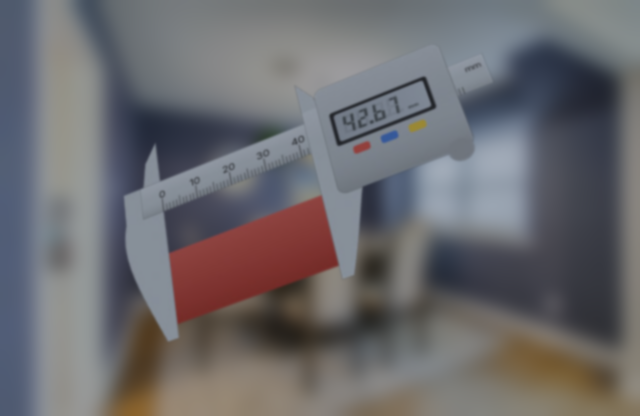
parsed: 42.67 mm
